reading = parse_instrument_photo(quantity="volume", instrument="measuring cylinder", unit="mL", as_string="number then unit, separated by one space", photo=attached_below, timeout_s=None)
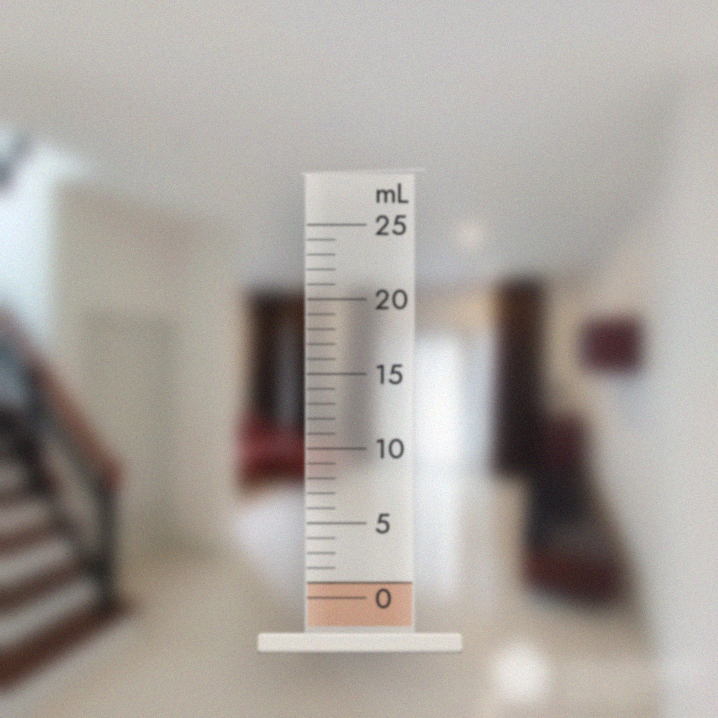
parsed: 1 mL
